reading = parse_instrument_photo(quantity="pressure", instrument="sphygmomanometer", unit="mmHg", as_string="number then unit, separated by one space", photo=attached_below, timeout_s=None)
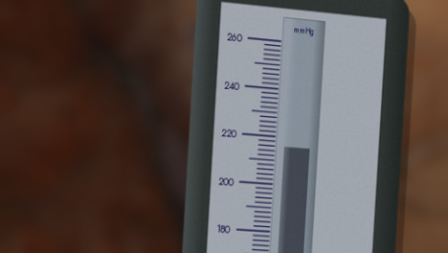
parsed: 216 mmHg
